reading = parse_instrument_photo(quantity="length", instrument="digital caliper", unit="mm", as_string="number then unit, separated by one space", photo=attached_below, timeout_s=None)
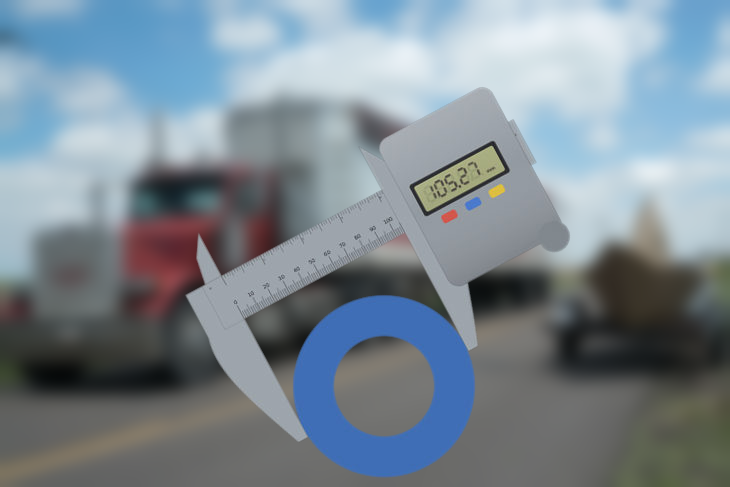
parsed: 105.27 mm
